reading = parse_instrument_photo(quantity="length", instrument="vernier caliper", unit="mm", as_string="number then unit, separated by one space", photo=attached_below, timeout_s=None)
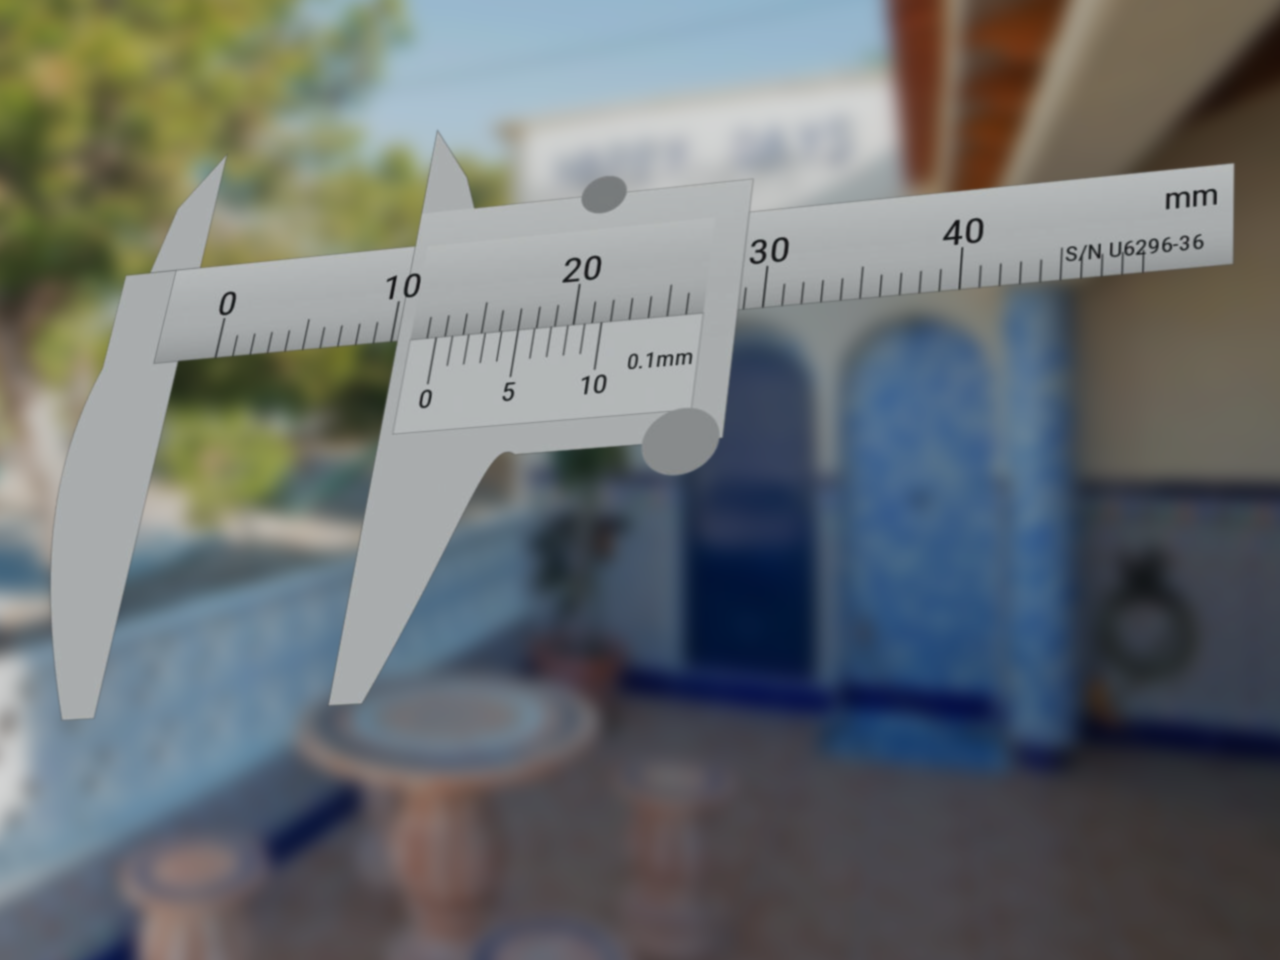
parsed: 12.5 mm
